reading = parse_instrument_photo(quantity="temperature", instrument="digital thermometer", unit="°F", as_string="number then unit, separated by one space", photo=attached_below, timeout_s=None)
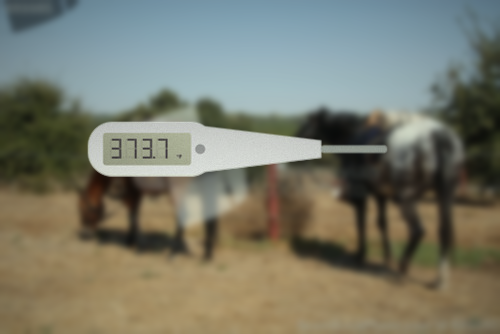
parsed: 373.7 °F
